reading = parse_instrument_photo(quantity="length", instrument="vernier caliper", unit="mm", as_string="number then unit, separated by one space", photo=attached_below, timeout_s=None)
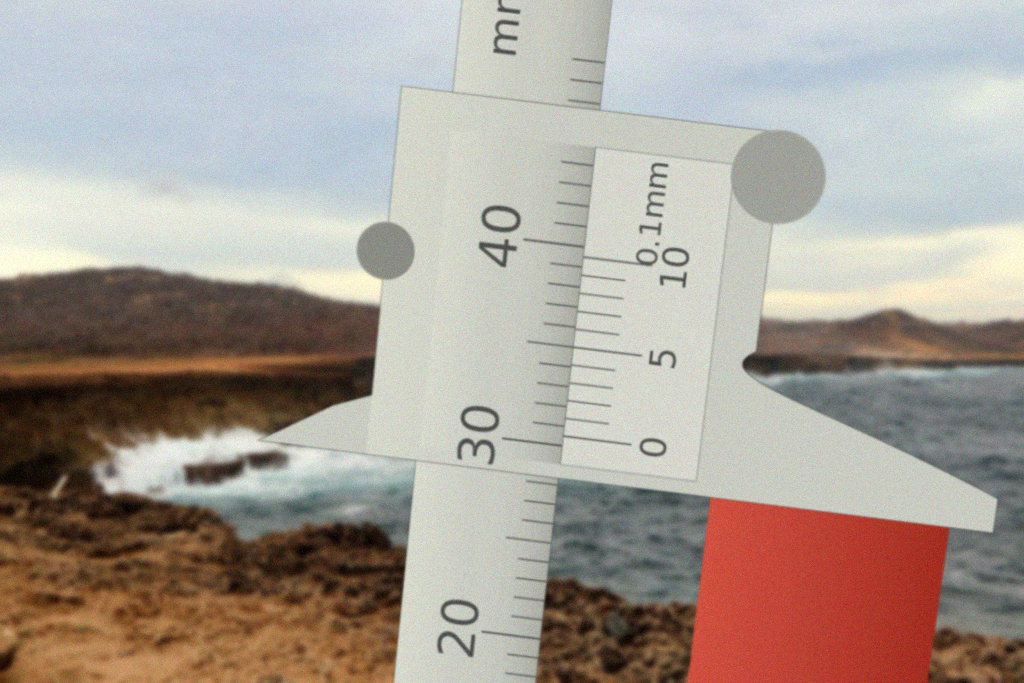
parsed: 30.5 mm
